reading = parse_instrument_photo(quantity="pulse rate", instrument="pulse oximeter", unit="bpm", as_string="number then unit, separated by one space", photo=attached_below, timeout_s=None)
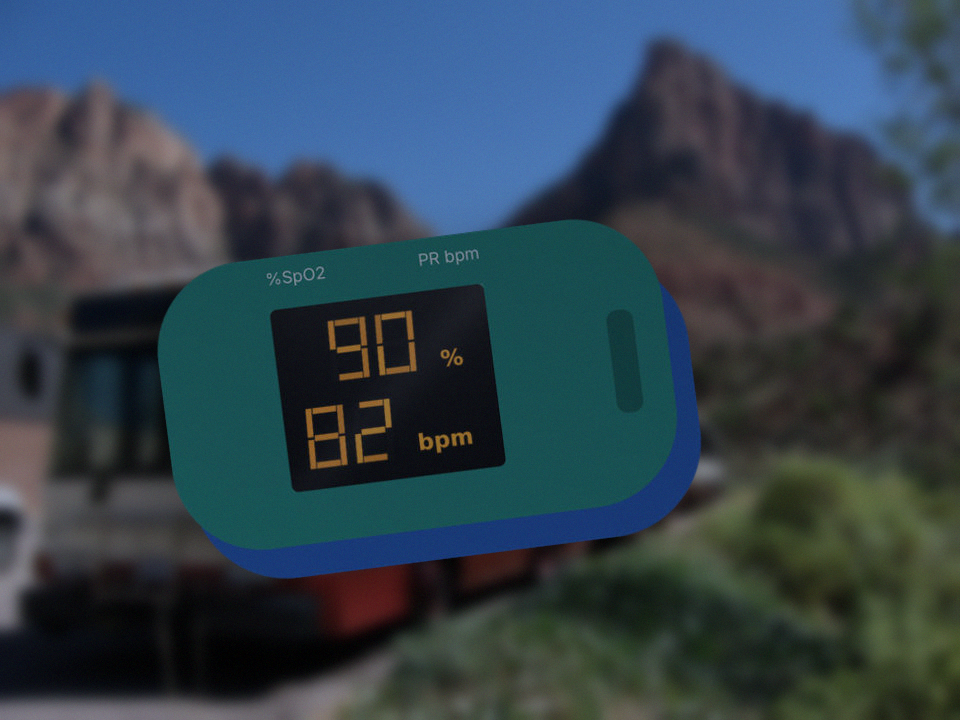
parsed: 82 bpm
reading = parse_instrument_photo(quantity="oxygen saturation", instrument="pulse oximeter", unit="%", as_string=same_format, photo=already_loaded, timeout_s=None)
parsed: 90 %
